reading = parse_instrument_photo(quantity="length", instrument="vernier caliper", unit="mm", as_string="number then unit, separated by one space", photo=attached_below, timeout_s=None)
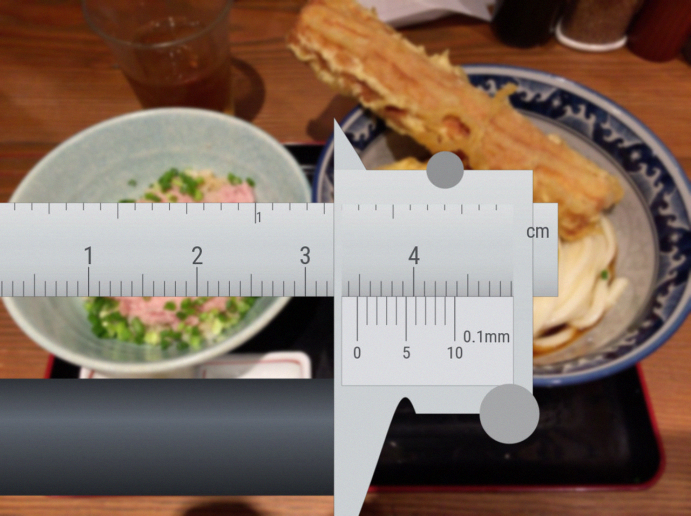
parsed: 34.8 mm
